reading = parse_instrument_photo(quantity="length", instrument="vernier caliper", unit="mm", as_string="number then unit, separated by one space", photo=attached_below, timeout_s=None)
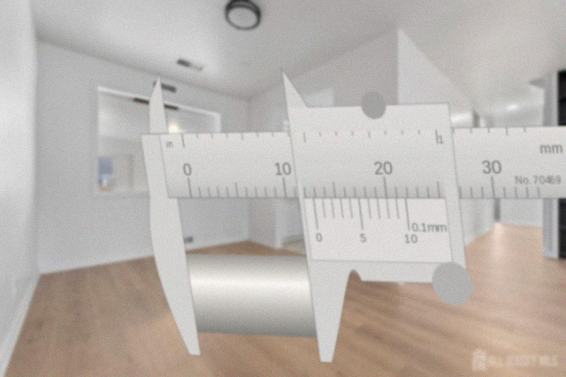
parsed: 12.8 mm
